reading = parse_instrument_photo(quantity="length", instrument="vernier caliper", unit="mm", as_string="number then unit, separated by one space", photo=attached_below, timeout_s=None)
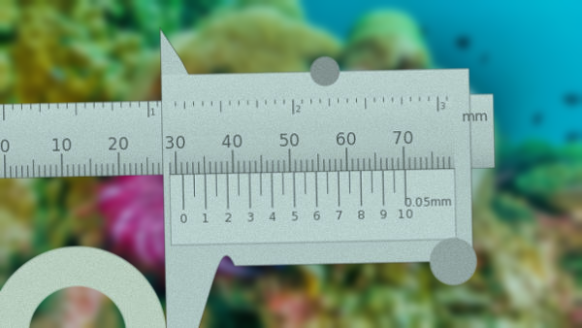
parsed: 31.2 mm
